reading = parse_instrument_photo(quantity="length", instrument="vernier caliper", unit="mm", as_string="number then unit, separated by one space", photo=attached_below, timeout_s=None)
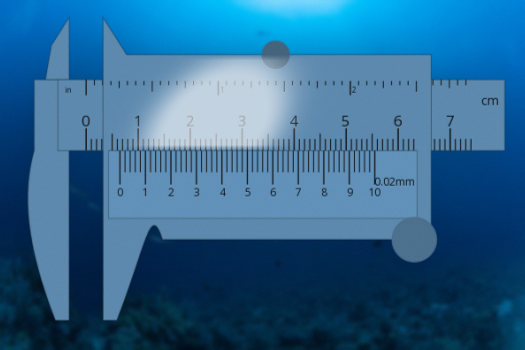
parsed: 6.5 mm
